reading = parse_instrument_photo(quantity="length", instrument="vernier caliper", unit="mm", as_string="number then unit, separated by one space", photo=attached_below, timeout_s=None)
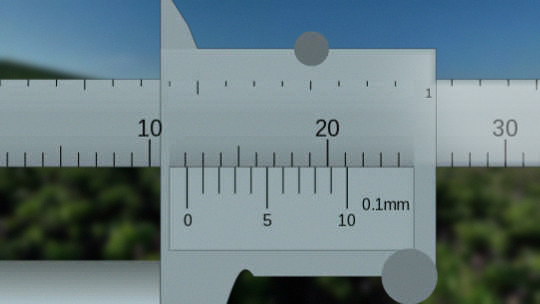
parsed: 12.1 mm
